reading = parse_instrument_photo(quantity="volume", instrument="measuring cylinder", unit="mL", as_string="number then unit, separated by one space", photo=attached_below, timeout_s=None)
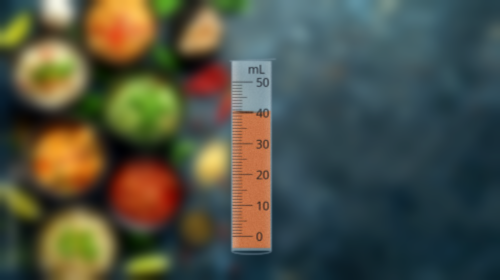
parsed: 40 mL
